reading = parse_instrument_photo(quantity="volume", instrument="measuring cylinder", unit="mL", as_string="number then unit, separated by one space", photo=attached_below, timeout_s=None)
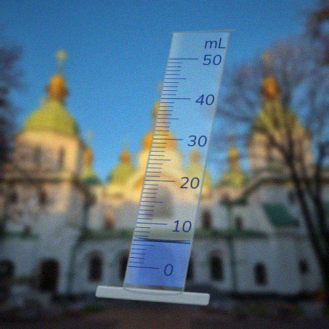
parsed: 6 mL
